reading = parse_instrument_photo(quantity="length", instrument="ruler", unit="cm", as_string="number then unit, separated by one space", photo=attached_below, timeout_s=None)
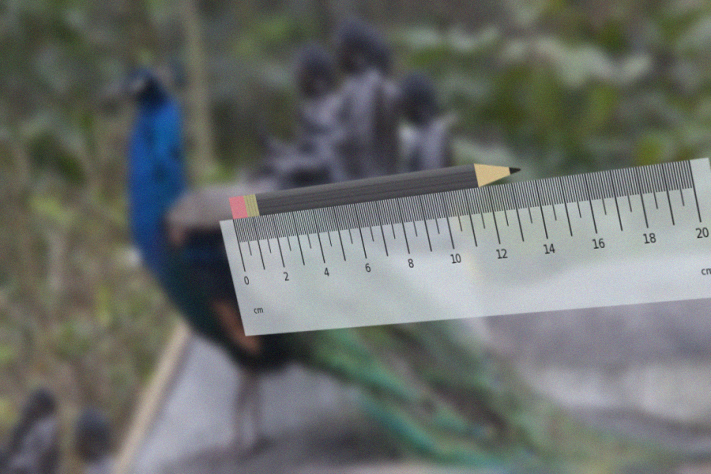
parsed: 13.5 cm
